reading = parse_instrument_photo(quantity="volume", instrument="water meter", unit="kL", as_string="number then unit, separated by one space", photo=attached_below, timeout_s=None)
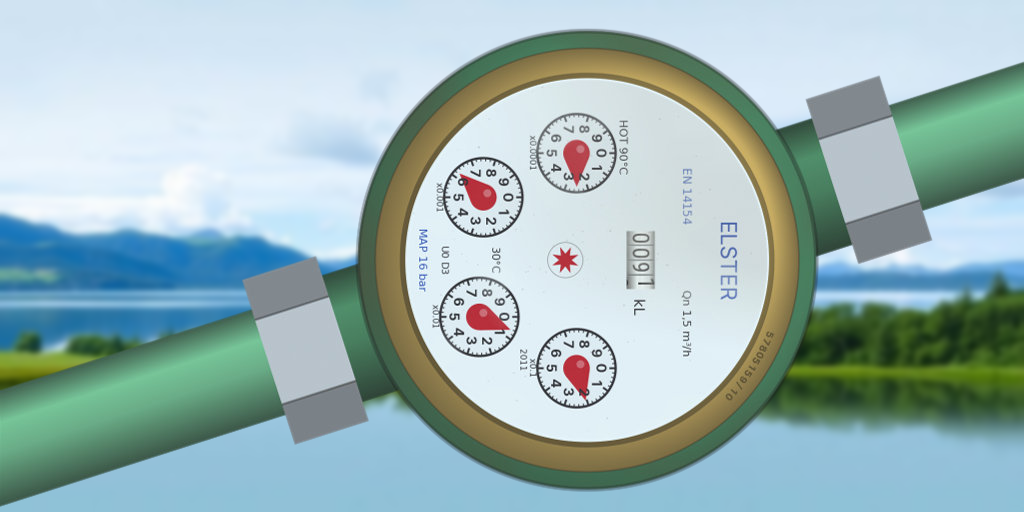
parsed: 91.2062 kL
